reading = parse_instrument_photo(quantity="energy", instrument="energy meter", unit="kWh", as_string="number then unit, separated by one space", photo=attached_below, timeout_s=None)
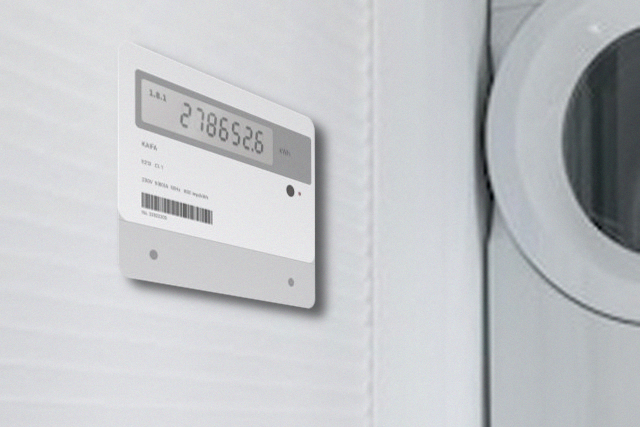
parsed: 278652.6 kWh
